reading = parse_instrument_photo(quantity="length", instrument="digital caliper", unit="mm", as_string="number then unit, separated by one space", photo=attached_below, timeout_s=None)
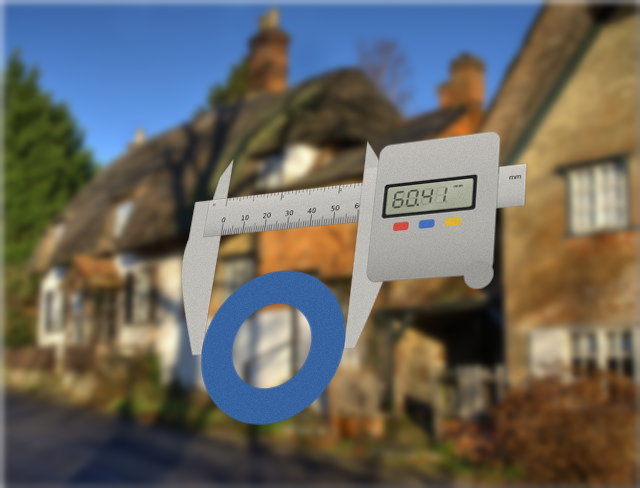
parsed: 60.41 mm
